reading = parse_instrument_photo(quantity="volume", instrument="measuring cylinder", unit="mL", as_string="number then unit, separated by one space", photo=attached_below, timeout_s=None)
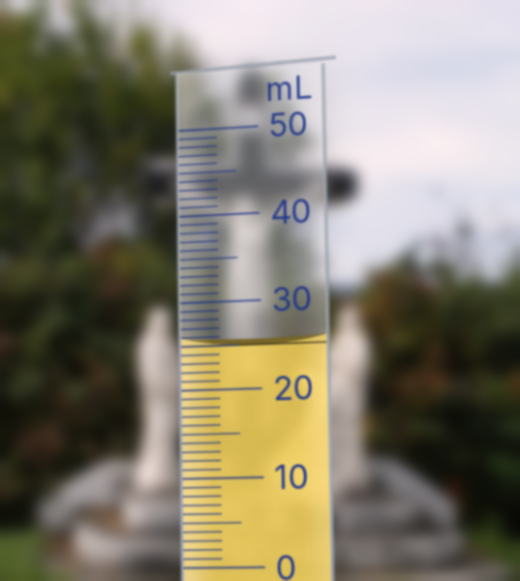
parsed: 25 mL
